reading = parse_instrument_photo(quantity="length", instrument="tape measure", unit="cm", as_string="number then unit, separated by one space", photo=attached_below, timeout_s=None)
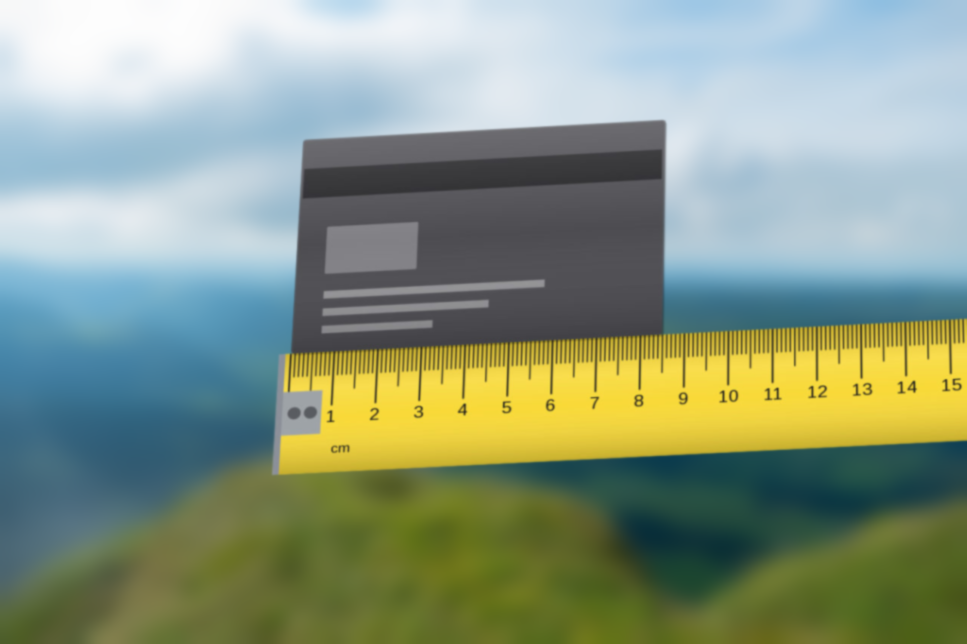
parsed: 8.5 cm
